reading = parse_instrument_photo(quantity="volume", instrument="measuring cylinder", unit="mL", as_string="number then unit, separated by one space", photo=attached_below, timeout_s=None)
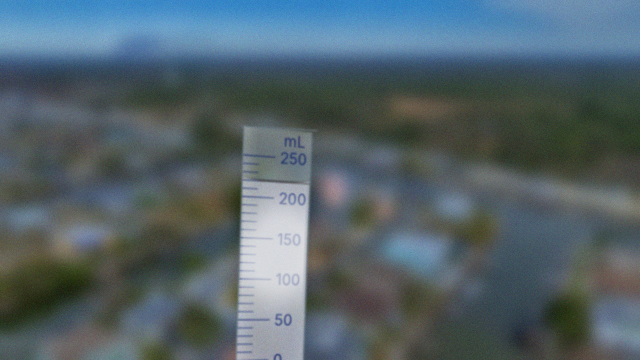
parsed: 220 mL
